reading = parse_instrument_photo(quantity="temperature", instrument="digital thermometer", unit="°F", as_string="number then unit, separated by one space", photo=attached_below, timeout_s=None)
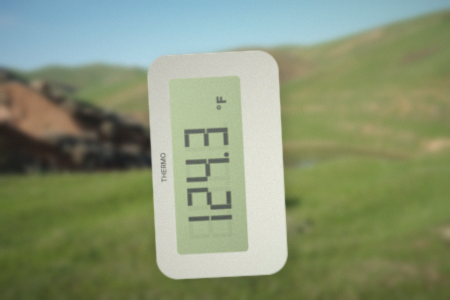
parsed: 124.3 °F
